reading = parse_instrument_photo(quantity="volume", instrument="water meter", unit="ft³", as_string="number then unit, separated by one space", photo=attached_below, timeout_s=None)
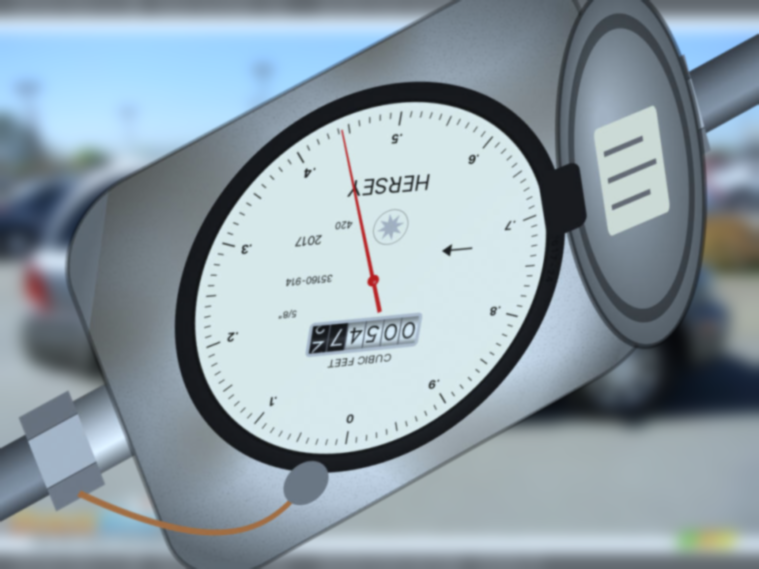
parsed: 5472.44 ft³
